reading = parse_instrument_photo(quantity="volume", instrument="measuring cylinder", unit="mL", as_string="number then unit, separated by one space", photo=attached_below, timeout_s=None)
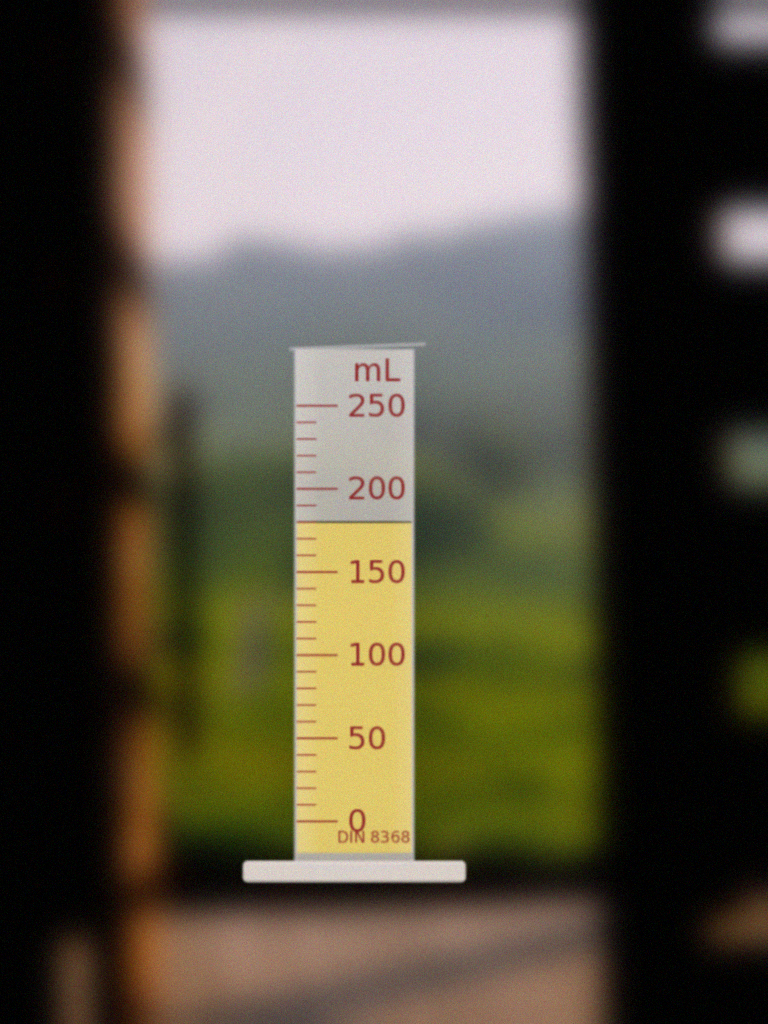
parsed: 180 mL
